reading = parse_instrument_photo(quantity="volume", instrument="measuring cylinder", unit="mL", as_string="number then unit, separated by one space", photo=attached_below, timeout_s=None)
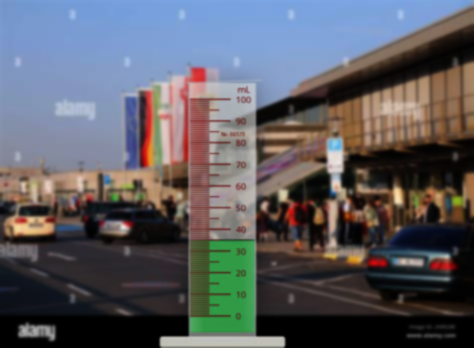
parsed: 35 mL
